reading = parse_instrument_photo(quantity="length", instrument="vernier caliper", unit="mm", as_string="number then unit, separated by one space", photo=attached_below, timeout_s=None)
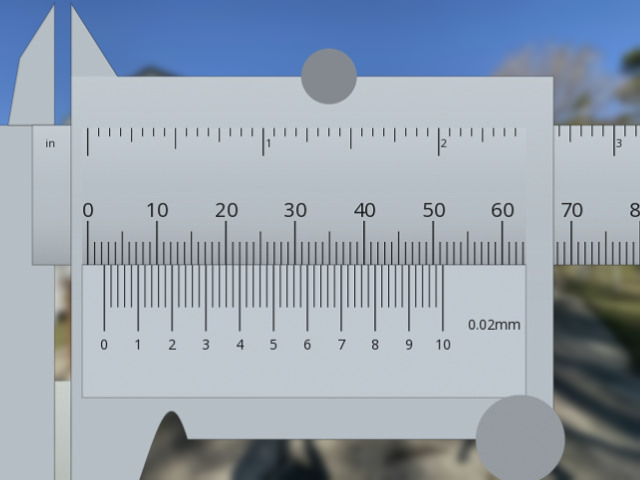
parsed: 2.4 mm
